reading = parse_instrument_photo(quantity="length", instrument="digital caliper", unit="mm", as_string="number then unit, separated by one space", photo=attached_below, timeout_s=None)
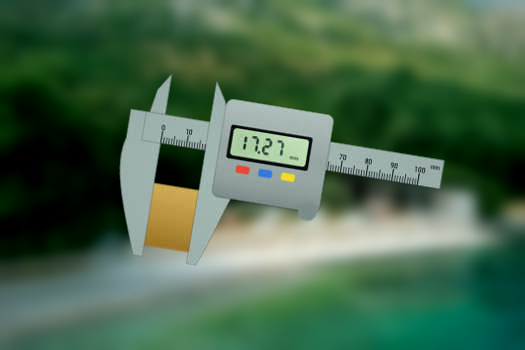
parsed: 17.27 mm
